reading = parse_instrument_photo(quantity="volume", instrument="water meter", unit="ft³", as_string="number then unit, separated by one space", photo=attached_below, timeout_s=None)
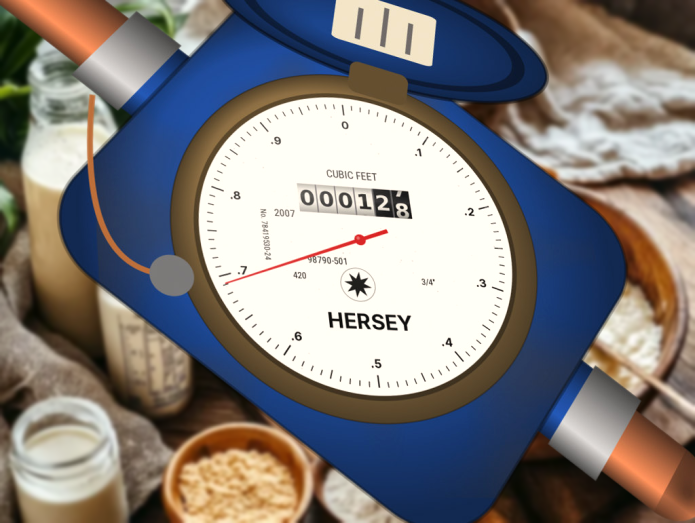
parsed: 127.69 ft³
